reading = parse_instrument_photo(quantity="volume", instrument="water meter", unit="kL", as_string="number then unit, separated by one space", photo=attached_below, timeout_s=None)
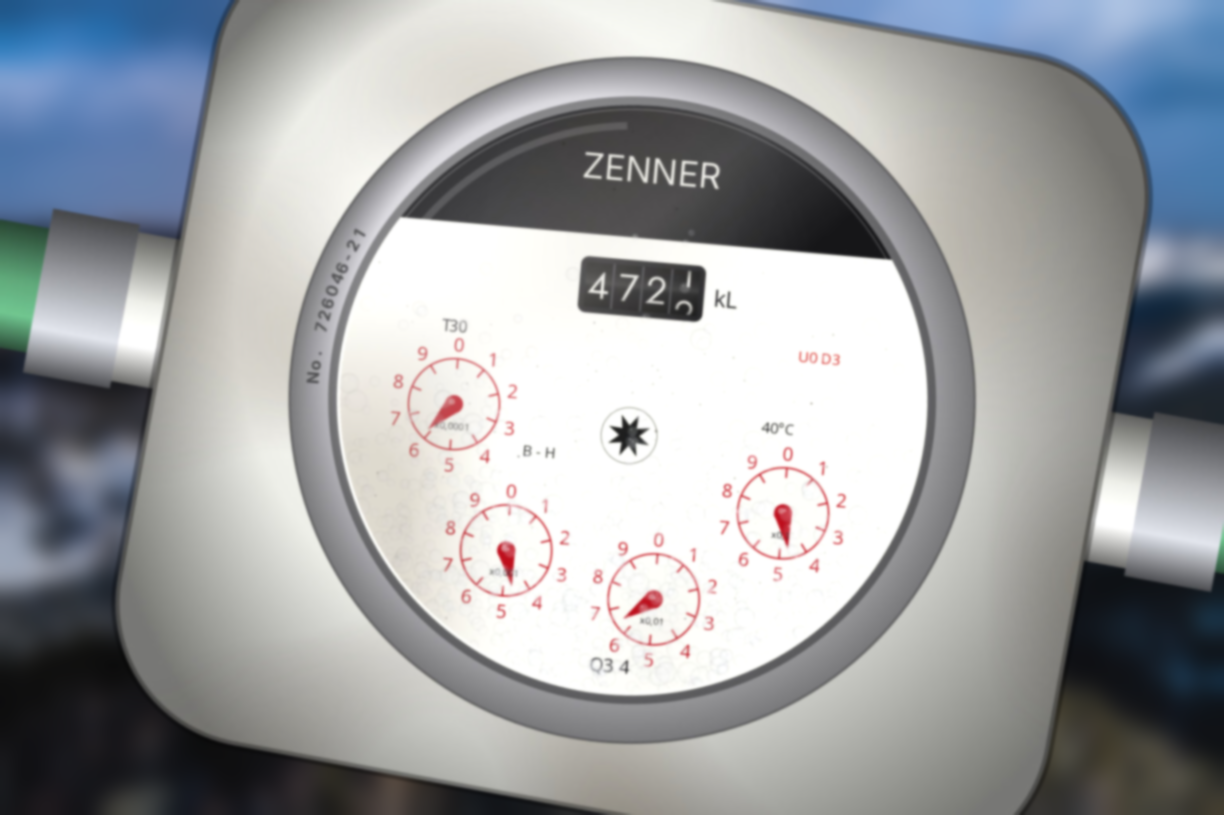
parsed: 4721.4646 kL
